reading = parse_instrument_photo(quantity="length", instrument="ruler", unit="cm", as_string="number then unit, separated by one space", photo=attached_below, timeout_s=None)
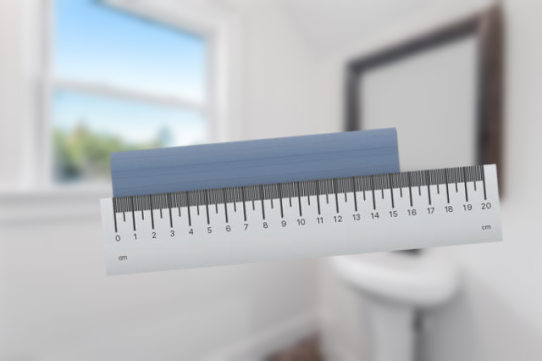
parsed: 15.5 cm
